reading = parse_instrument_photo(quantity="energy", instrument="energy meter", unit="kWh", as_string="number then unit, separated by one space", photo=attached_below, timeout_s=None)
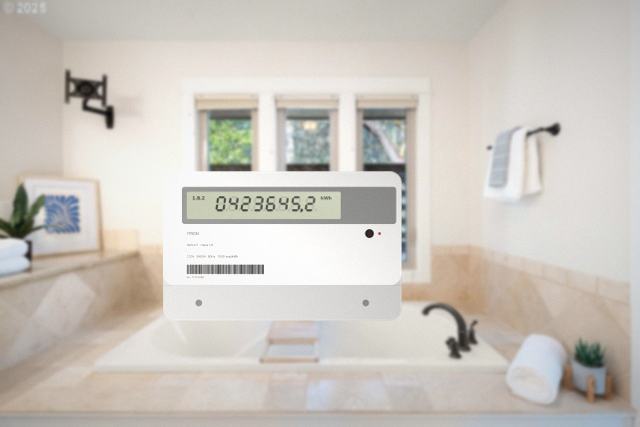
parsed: 423645.2 kWh
